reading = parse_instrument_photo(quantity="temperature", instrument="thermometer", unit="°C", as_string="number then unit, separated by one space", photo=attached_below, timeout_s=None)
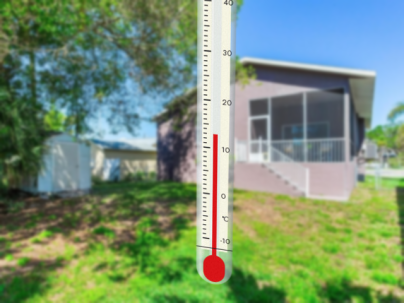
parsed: 13 °C
